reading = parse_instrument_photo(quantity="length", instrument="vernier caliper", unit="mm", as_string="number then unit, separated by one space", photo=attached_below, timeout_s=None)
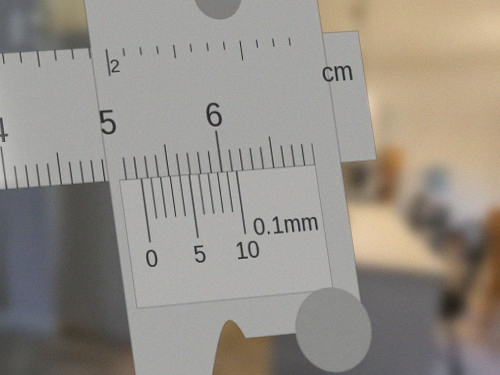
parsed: 52.4 mm
